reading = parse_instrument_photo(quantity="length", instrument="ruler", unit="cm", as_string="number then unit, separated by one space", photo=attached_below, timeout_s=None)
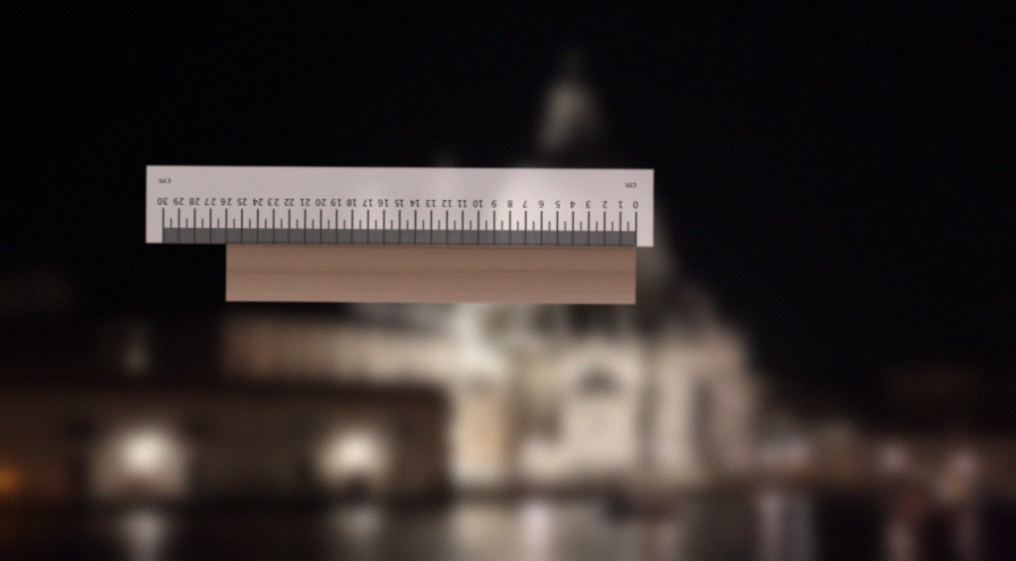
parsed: 26 cm
